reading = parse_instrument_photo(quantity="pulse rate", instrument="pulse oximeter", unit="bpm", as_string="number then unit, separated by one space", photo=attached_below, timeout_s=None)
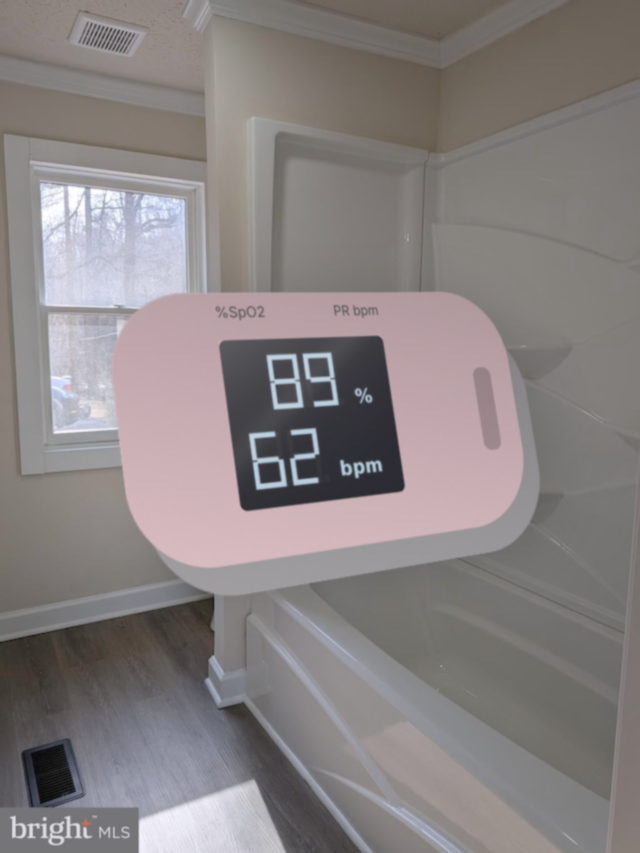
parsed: 62 bpm
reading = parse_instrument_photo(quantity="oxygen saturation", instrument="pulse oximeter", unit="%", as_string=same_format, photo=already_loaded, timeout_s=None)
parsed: 89 %
